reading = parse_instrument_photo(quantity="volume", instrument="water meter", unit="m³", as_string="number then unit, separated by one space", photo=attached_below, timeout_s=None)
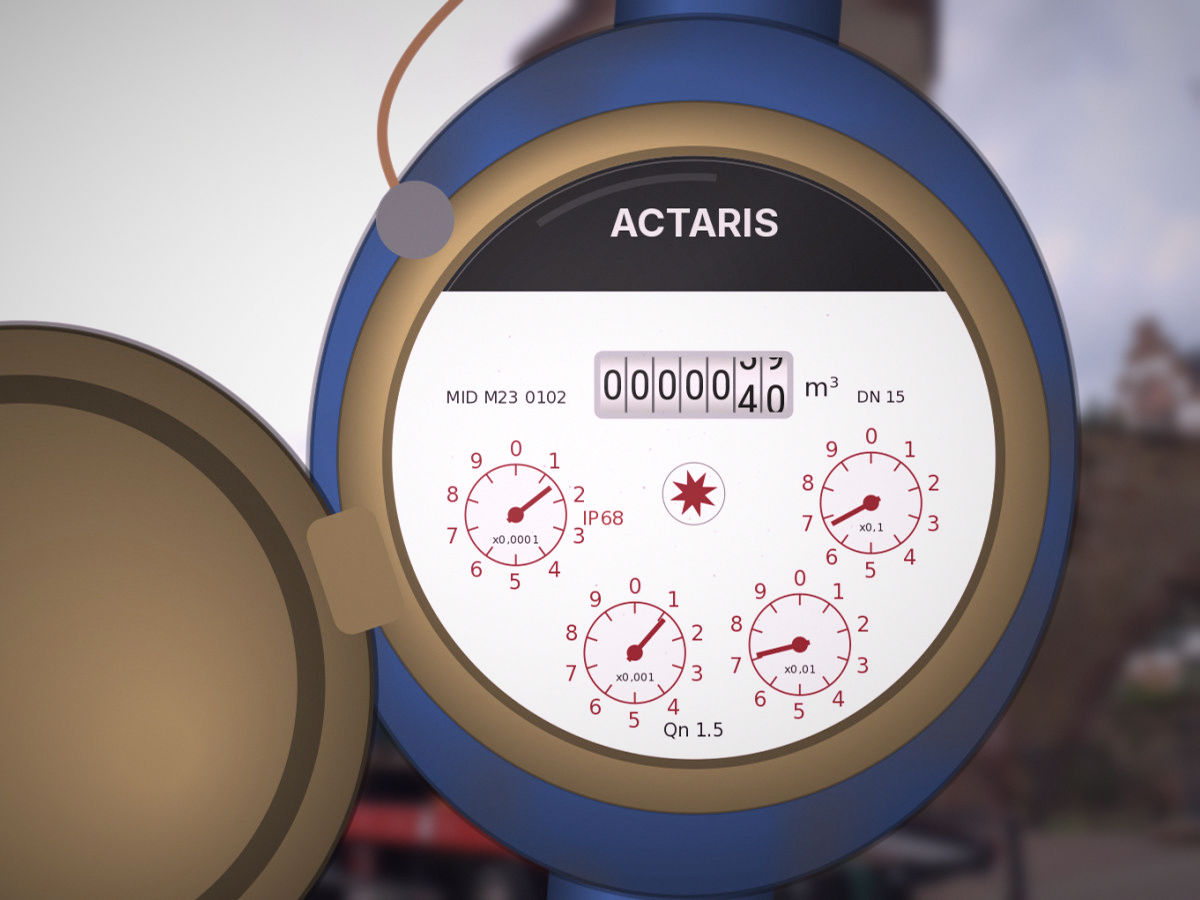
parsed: 39.6711 m³
